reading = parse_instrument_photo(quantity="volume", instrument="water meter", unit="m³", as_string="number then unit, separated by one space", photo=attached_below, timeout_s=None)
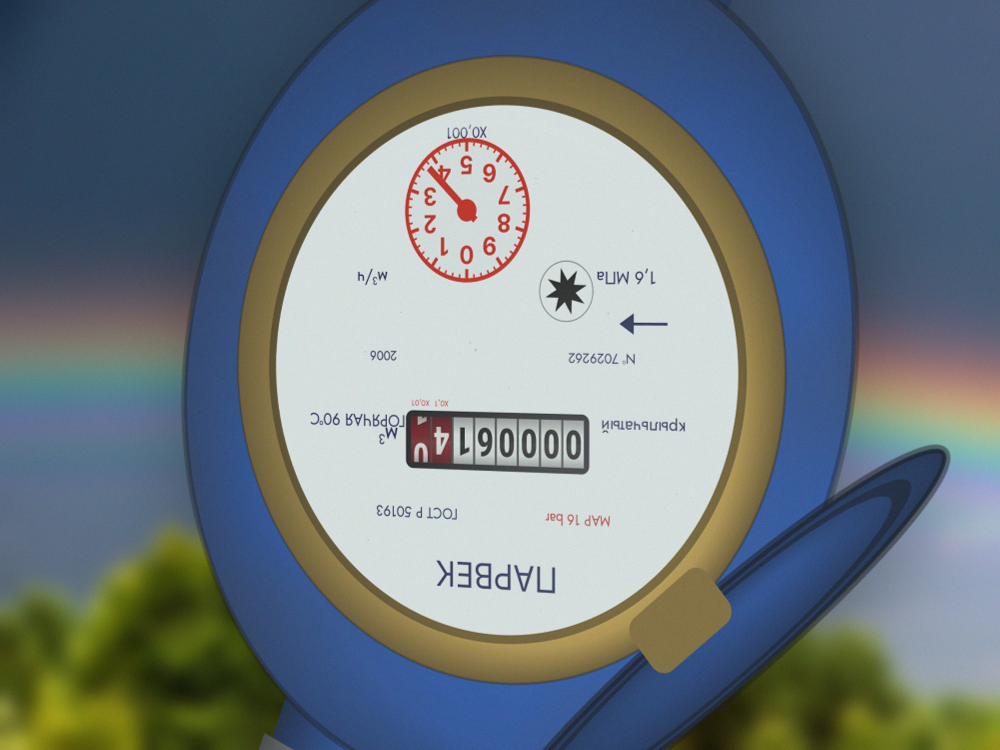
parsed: 61.403 m³
